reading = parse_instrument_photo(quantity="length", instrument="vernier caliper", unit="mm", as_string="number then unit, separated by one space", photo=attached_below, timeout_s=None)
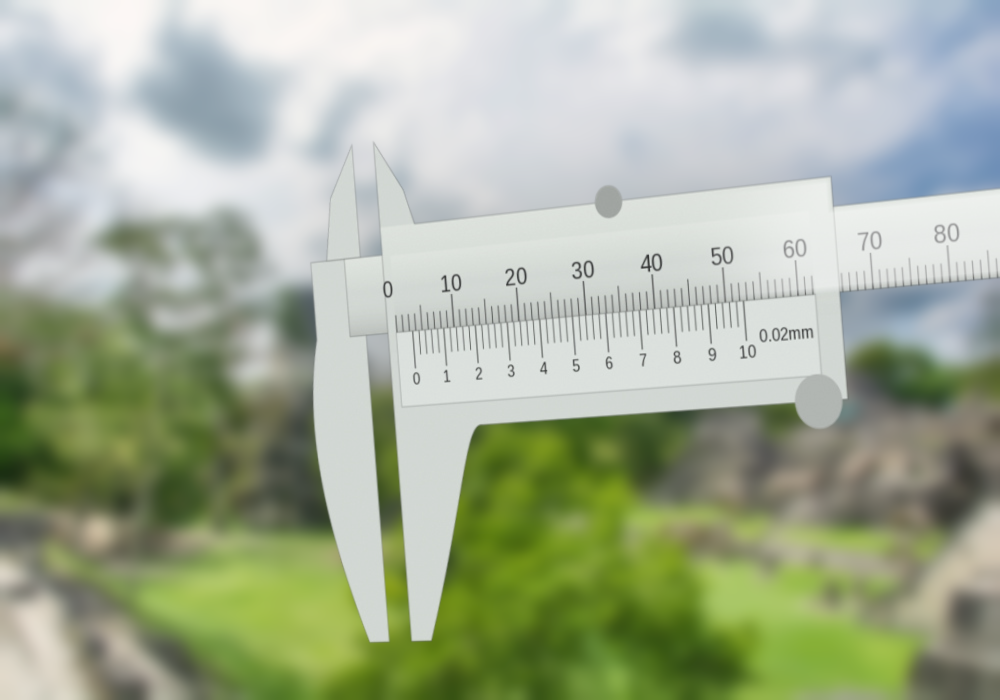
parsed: 3.5 mm
